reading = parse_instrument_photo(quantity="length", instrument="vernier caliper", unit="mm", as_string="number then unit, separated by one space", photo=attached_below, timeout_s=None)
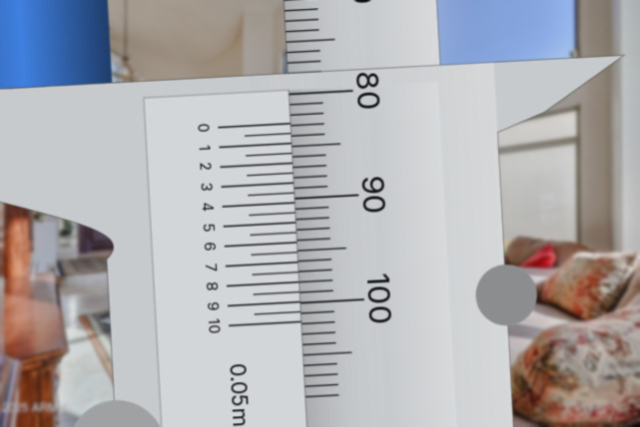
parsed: 82.8 mm
